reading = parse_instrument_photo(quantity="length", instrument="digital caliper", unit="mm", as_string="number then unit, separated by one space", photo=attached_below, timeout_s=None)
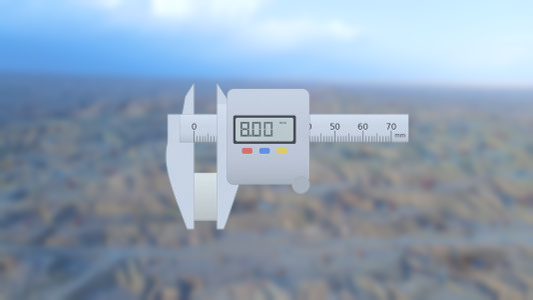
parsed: 8.00 mm
